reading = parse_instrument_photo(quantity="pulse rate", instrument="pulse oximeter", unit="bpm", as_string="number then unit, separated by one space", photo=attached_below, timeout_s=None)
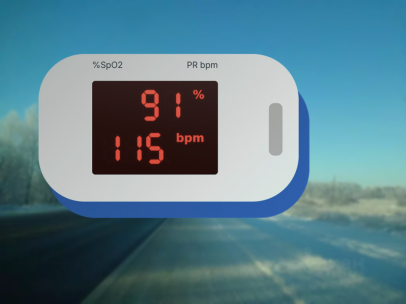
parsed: 115 bpm
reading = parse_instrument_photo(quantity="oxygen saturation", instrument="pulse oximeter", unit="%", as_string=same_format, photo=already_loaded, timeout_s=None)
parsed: 91 %
